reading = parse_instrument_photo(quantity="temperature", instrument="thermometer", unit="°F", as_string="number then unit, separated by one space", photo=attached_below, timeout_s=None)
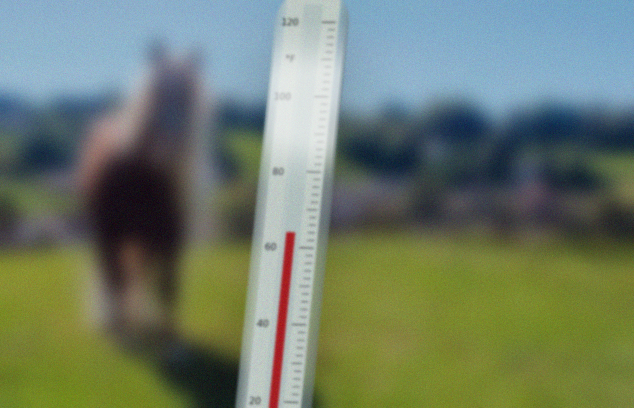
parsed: 64 °F
